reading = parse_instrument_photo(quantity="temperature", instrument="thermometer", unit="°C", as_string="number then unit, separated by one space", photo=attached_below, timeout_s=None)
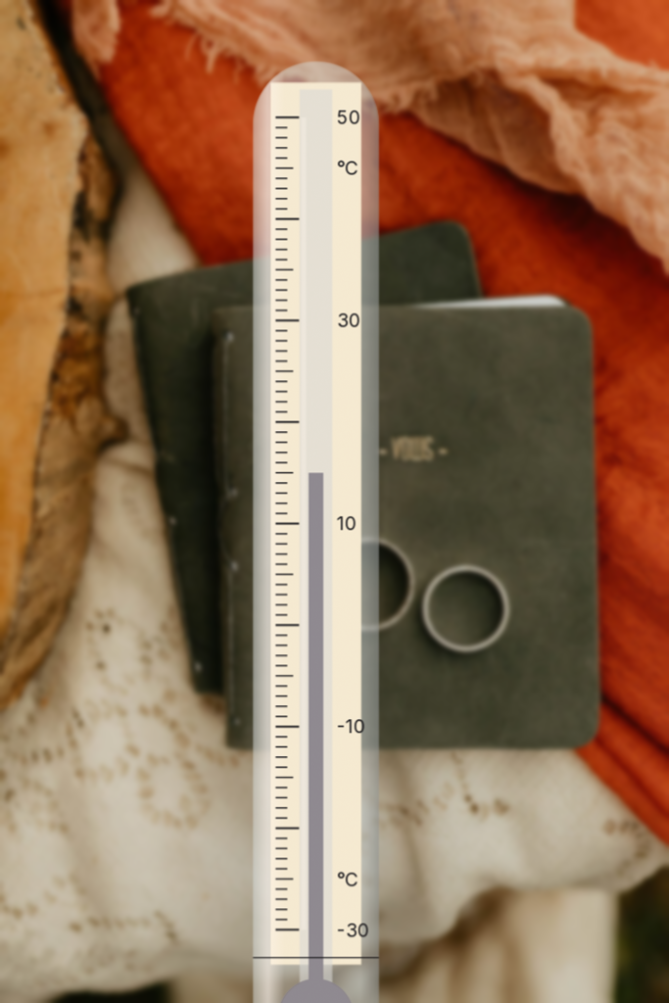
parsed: 15 °C
